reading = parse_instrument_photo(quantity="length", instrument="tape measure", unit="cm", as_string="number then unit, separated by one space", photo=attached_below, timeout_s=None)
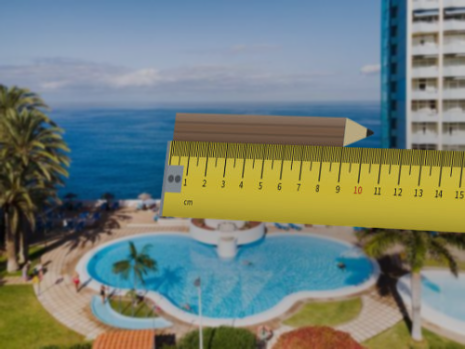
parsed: 10.5 cm
